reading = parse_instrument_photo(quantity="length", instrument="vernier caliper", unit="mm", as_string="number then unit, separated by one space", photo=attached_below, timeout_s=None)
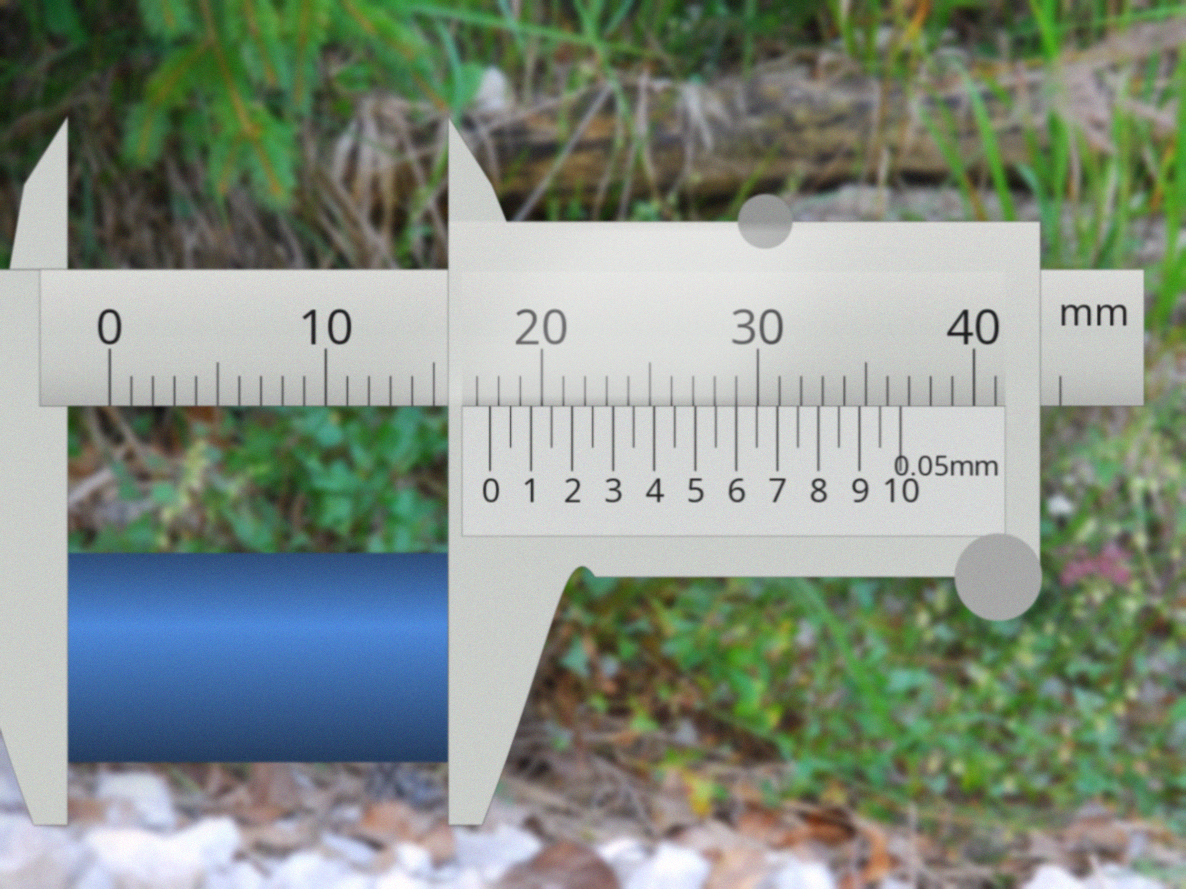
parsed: 17.6 mm
